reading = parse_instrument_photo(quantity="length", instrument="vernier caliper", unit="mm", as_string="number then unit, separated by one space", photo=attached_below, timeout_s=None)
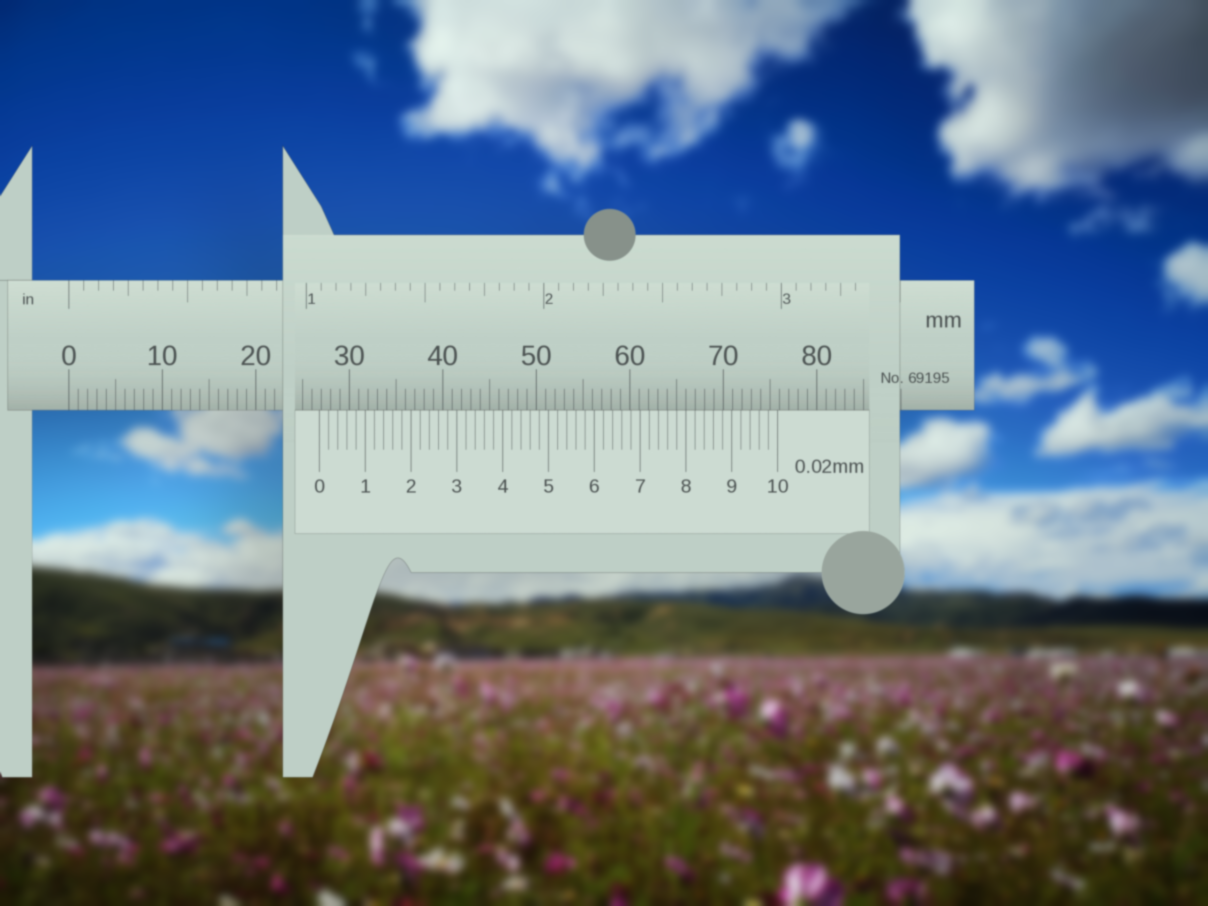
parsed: 26.8 mm
